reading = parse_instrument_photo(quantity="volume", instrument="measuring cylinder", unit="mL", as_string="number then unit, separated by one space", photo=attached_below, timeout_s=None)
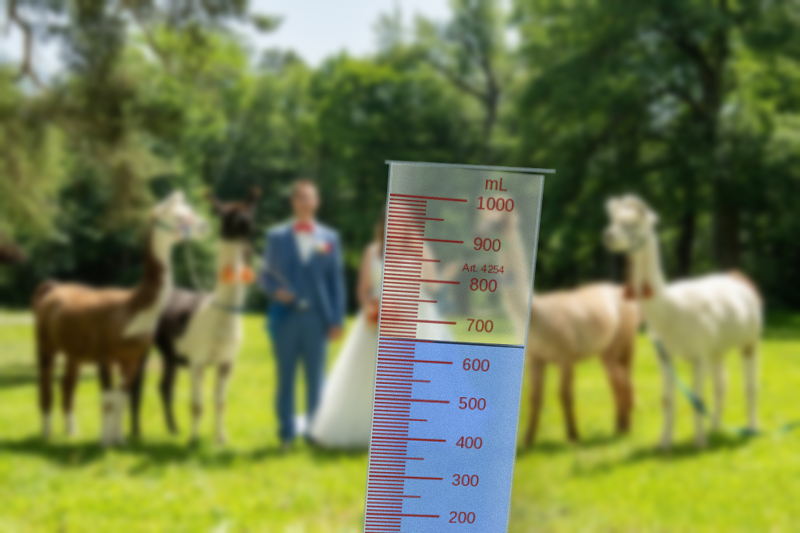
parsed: 650 mL
